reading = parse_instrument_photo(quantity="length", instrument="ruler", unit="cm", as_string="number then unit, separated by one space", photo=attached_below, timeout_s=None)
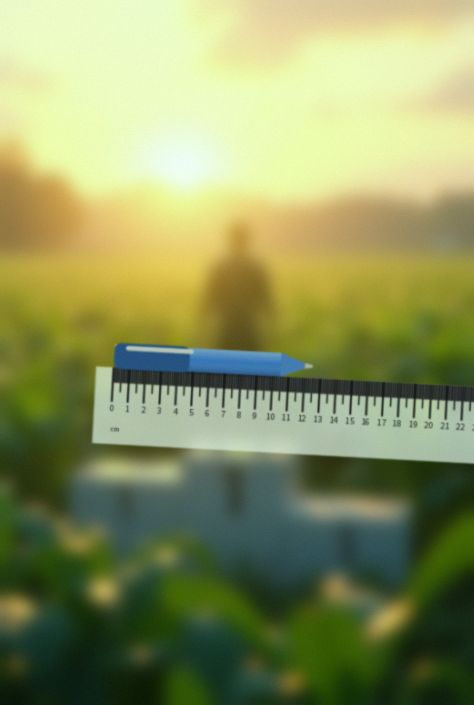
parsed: 12.5 cm
